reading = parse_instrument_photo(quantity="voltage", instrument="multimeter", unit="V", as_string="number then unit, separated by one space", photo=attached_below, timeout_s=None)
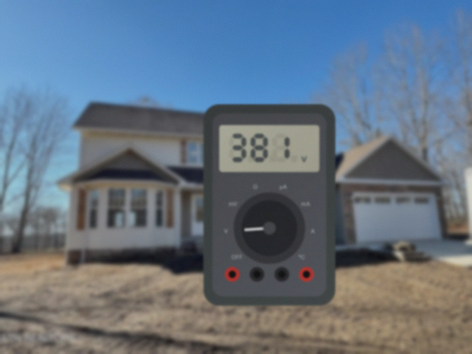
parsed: 381 V
